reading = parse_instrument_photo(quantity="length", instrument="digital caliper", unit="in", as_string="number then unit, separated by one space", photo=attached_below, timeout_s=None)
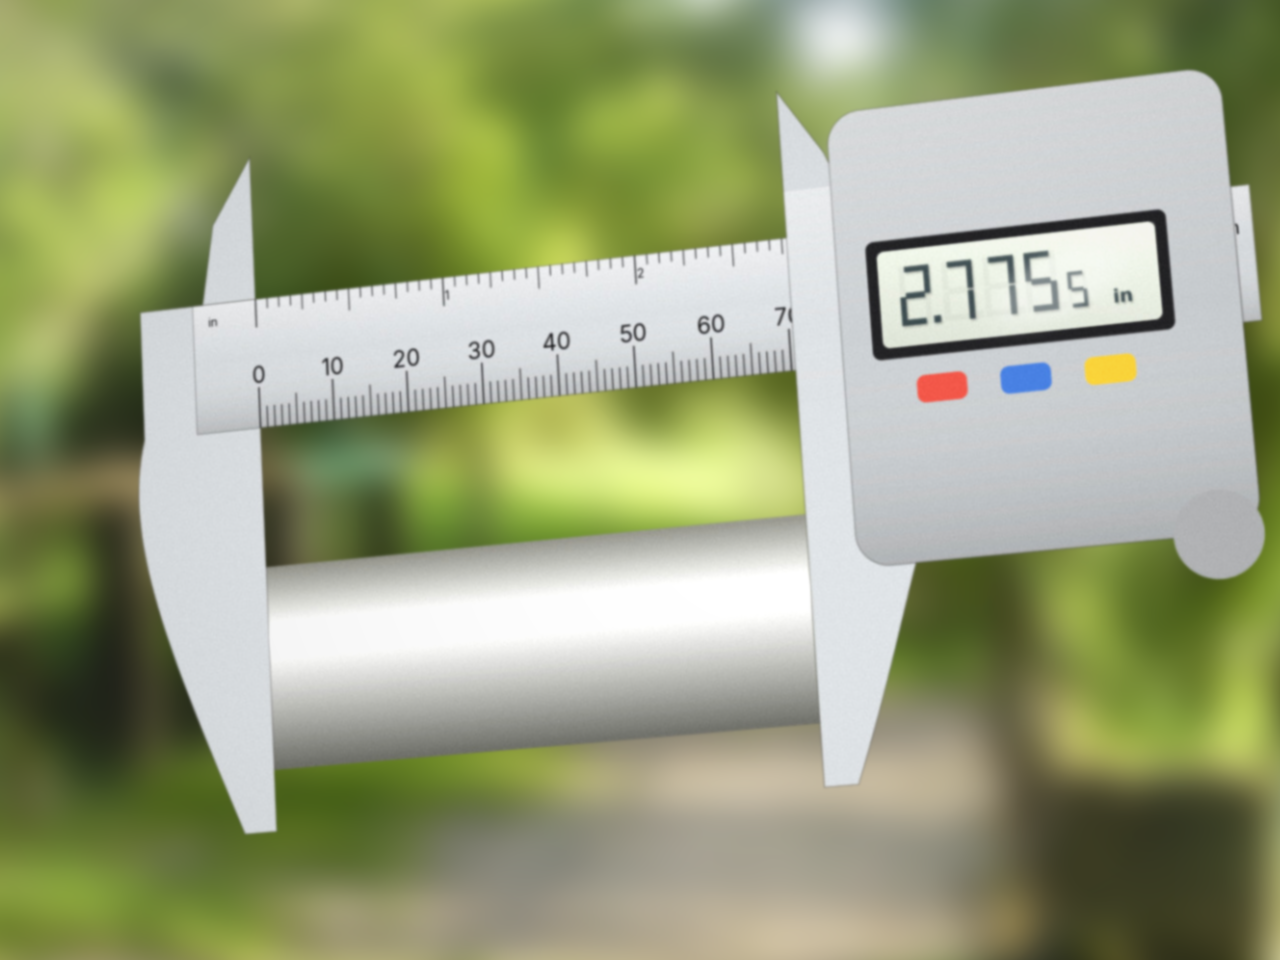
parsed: 2.7755 in
